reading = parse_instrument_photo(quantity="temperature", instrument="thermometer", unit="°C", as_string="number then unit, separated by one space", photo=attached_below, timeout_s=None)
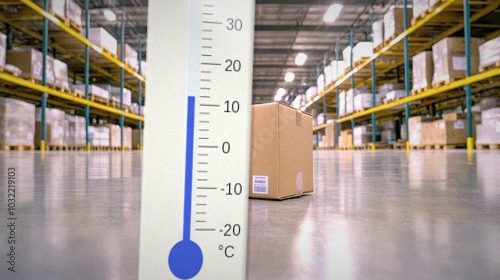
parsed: 12 °C
